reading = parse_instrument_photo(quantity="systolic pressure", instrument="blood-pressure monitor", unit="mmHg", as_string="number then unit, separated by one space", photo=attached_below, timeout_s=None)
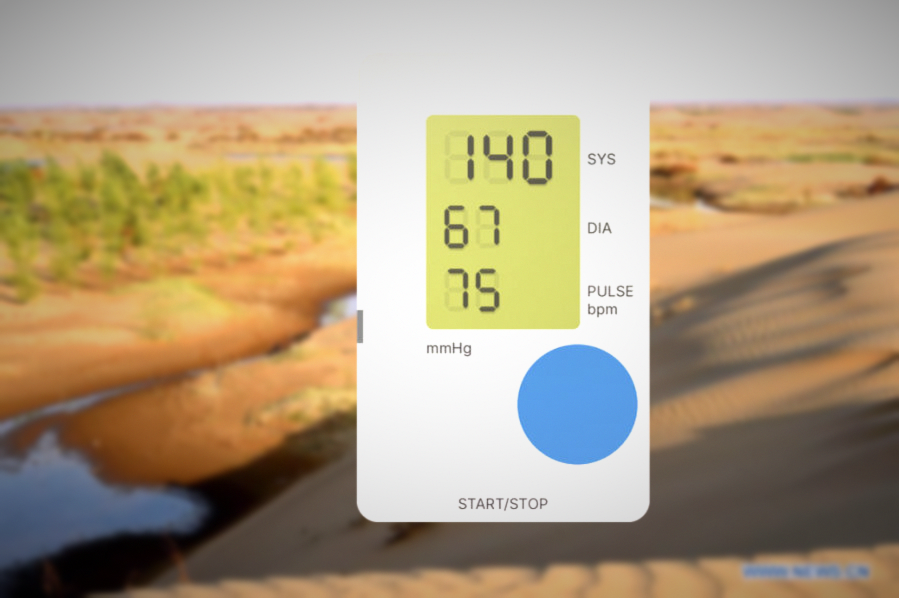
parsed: 140 mmHg
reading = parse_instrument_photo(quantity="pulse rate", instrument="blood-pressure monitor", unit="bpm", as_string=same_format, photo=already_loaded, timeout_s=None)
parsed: 75 bpm
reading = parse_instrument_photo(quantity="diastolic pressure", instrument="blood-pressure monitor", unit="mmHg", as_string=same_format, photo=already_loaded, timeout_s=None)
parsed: 67 mmHg
